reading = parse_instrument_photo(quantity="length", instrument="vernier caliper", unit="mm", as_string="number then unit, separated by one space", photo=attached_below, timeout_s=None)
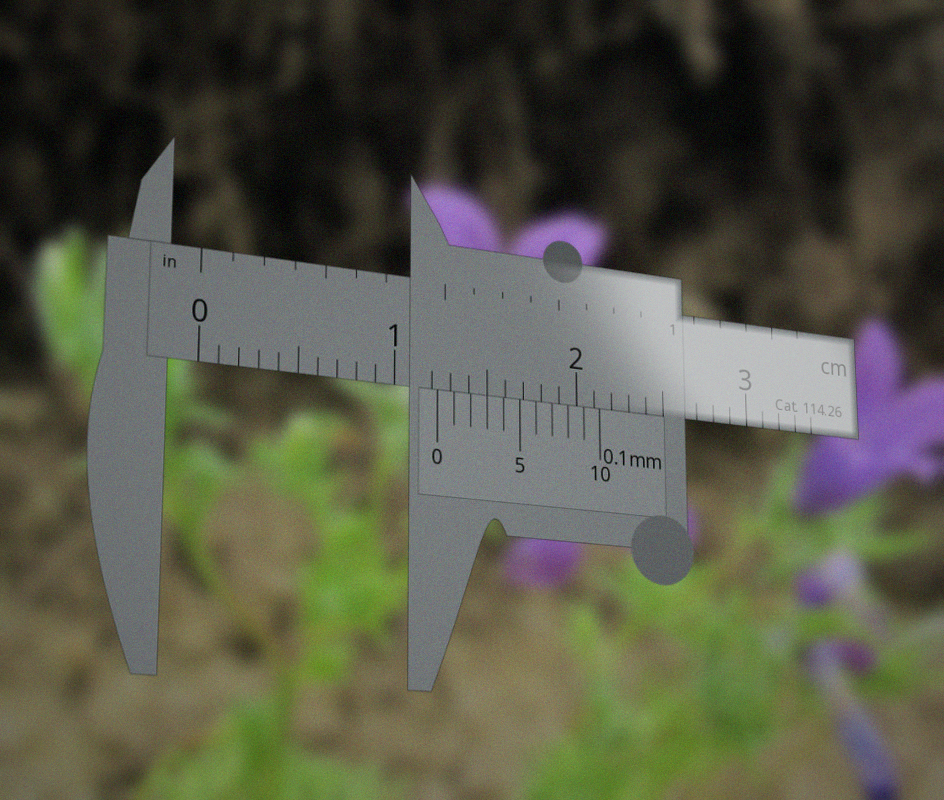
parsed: 12.3 mm
